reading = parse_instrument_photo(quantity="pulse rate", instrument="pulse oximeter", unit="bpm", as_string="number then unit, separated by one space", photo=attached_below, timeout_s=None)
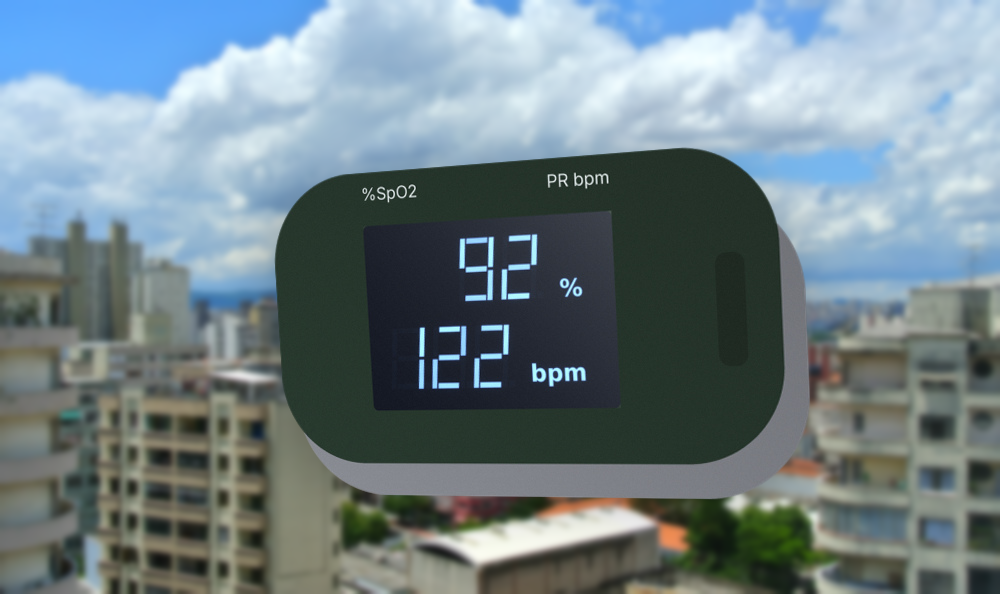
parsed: 122 bpm
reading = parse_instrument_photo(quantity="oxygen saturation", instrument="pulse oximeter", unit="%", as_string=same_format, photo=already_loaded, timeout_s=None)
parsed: 92 %
